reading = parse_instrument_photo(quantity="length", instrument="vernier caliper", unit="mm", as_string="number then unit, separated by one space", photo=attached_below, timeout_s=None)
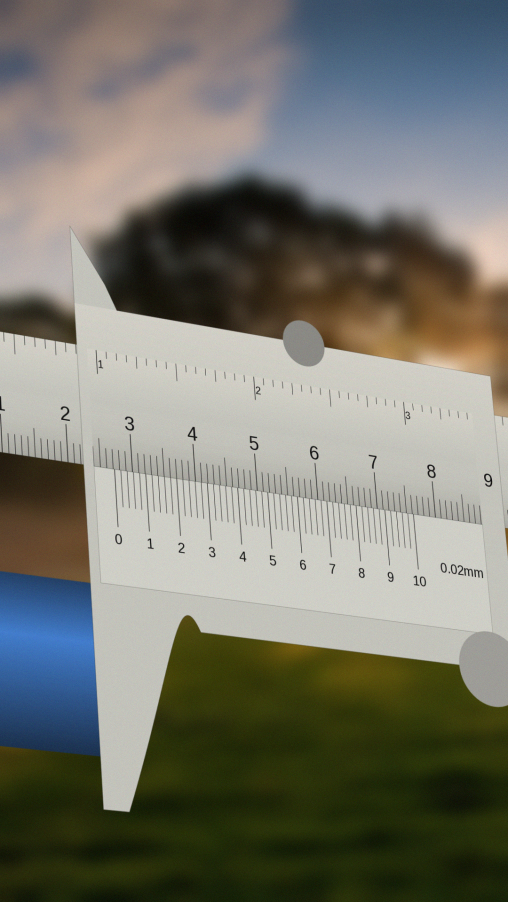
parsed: 27.2 mm
